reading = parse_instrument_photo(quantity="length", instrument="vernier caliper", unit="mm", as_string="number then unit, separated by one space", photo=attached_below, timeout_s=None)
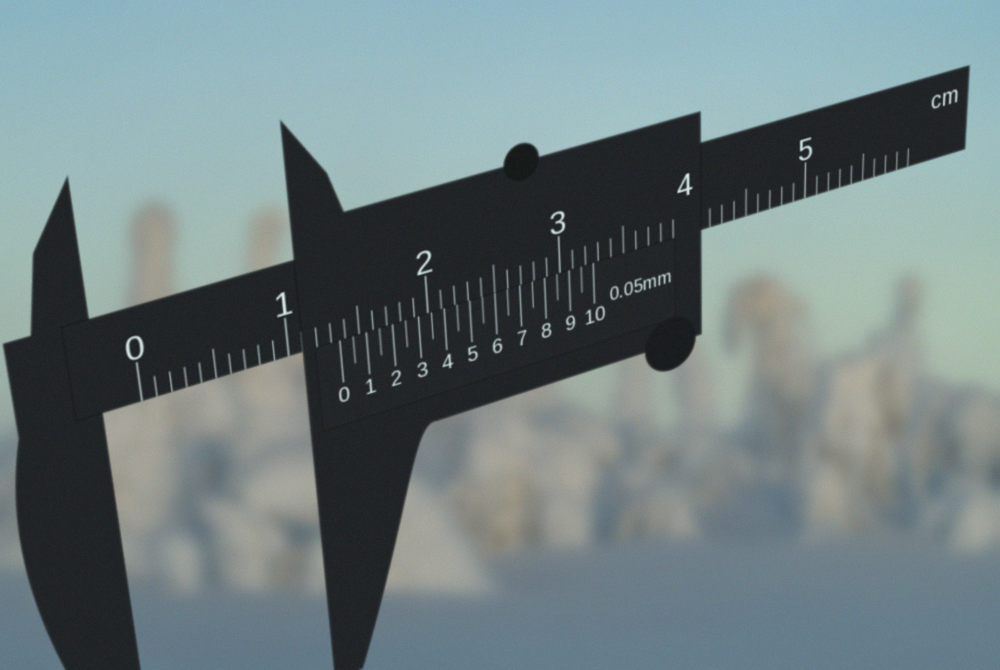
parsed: 13.6 mm
